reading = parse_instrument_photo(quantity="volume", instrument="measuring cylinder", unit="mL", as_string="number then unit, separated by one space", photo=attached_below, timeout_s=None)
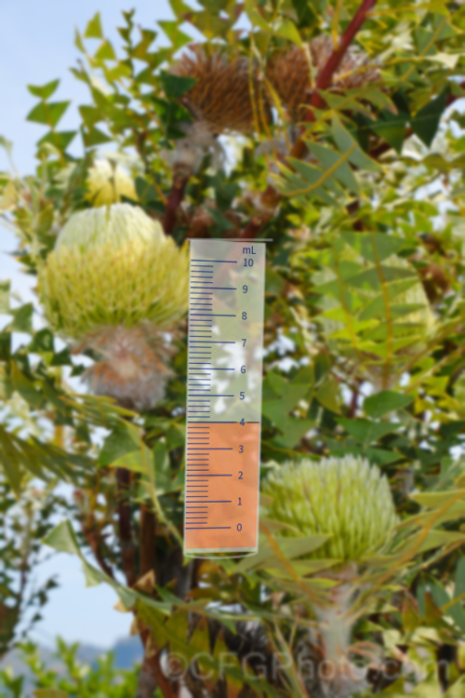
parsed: 4 mL
